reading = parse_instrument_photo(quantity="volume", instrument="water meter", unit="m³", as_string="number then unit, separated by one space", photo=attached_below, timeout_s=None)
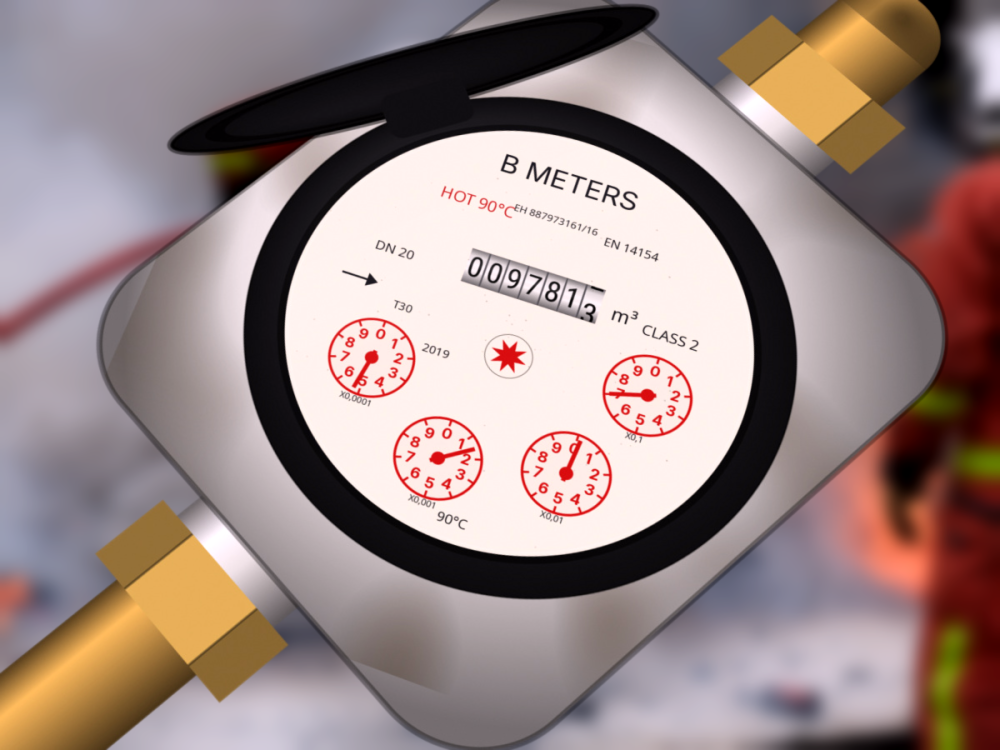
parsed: 97812.7015 m³
